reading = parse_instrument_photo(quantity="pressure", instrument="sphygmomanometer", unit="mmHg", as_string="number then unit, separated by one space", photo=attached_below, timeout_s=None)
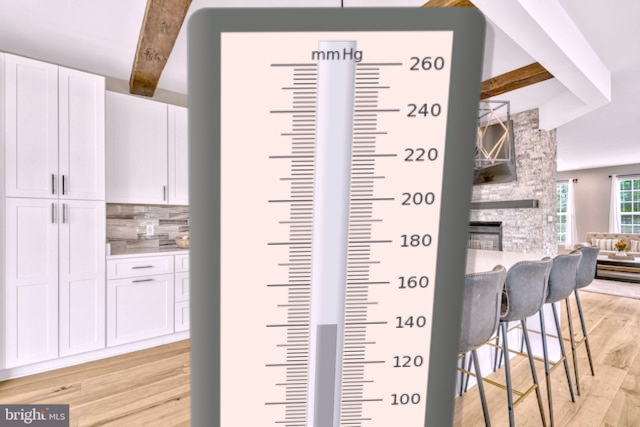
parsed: 140 mmHg
